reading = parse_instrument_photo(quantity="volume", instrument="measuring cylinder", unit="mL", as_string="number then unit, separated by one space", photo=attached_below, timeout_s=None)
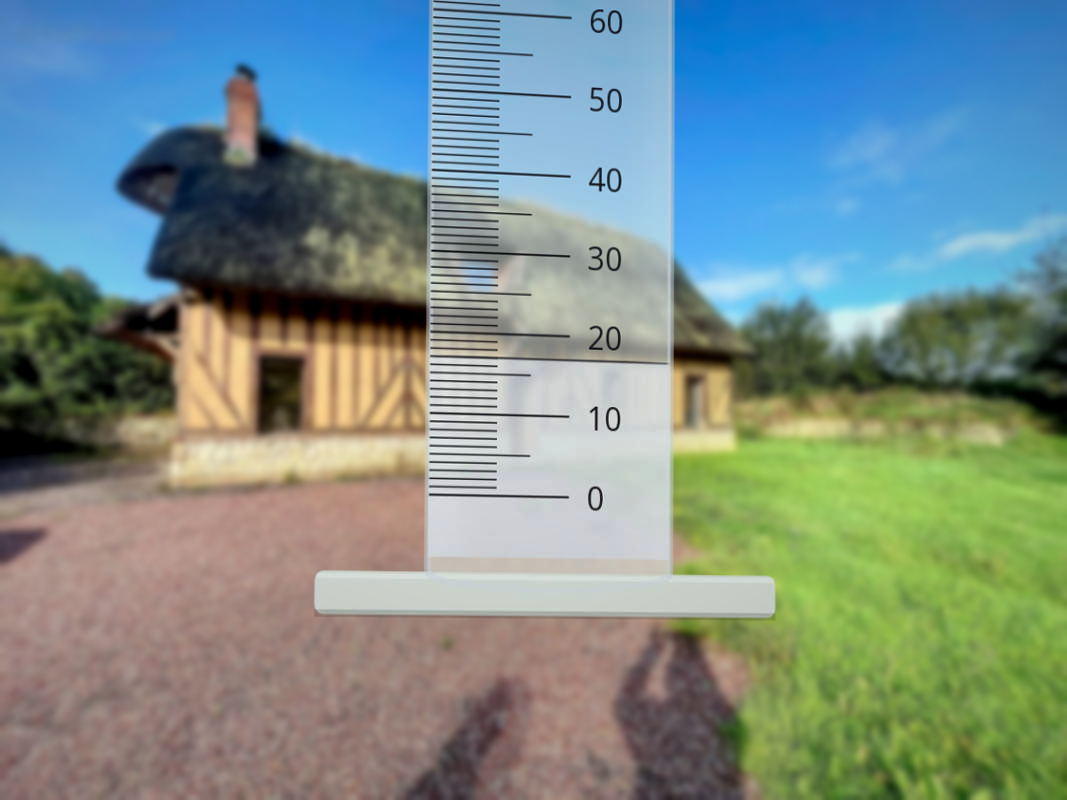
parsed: 17 mL
